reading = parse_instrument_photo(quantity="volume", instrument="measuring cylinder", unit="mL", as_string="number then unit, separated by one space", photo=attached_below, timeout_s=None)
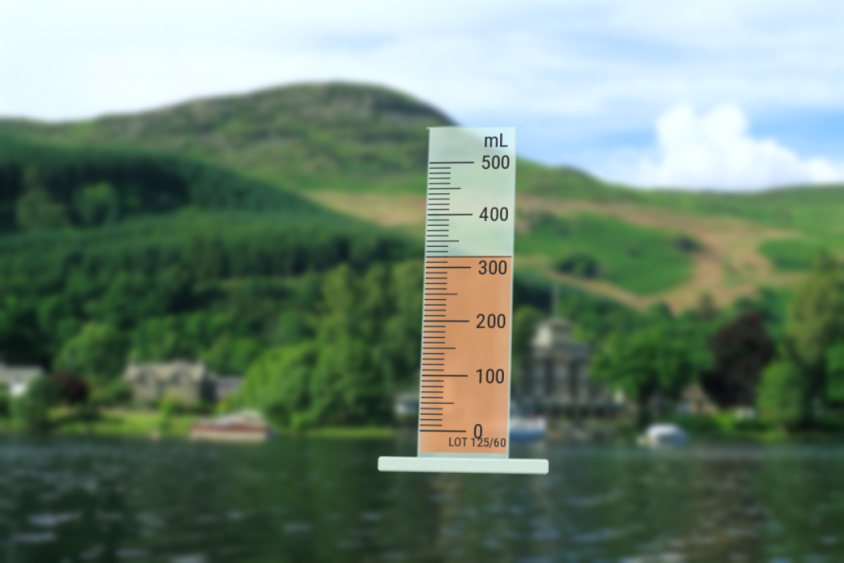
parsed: 320 mL
